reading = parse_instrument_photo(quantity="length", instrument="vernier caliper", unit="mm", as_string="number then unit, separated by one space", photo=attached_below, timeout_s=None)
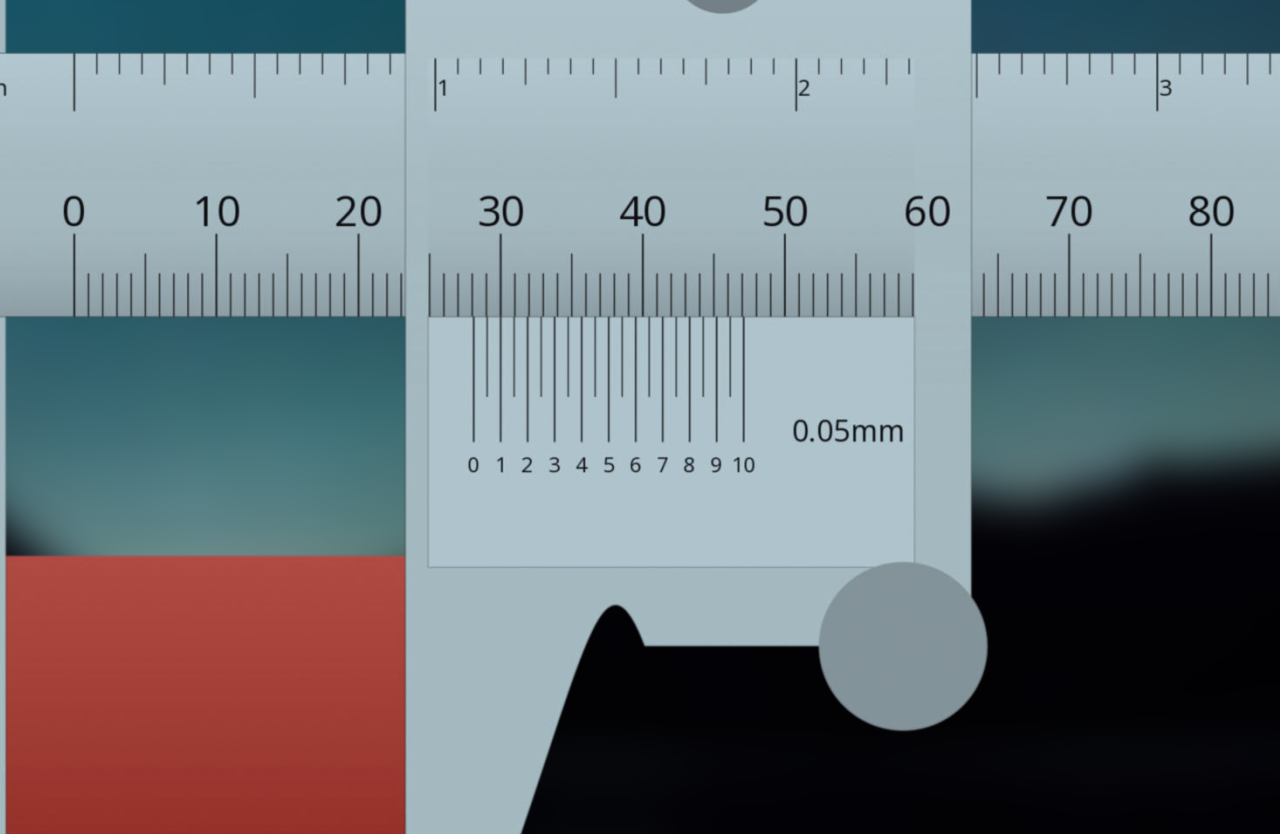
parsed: 28.1 mm
